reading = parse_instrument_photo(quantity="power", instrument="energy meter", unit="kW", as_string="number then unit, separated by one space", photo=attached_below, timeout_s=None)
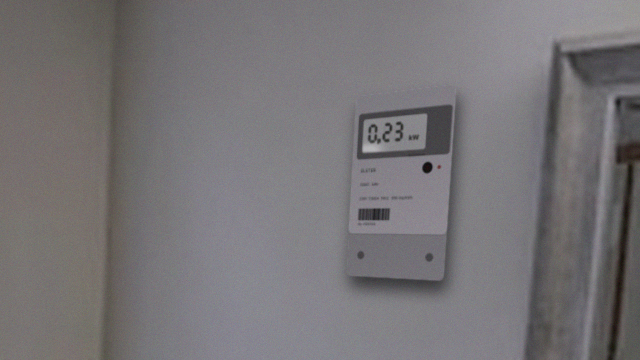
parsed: 0.23 kW
